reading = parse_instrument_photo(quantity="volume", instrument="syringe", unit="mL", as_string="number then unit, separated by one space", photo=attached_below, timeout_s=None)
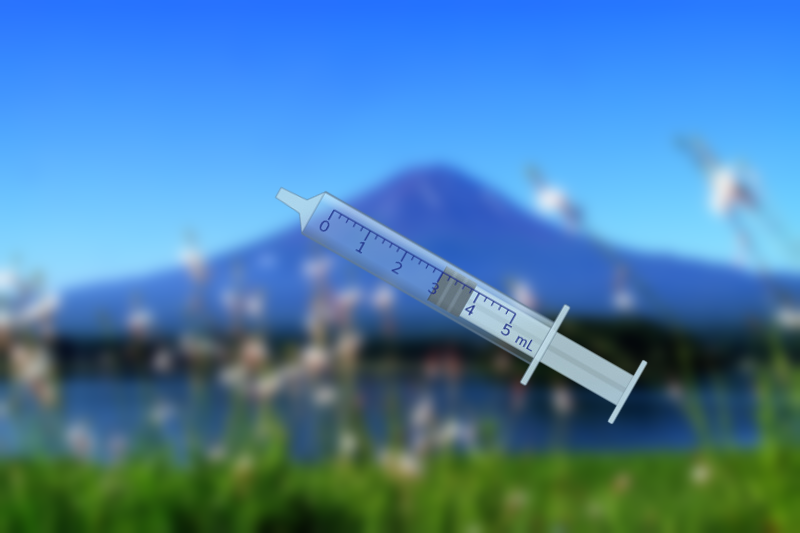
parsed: 3 mL
